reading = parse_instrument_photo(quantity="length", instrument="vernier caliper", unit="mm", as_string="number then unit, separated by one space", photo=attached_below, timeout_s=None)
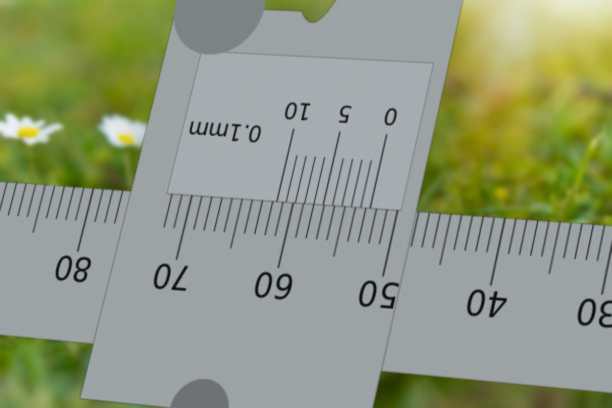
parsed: 52.6 mm
